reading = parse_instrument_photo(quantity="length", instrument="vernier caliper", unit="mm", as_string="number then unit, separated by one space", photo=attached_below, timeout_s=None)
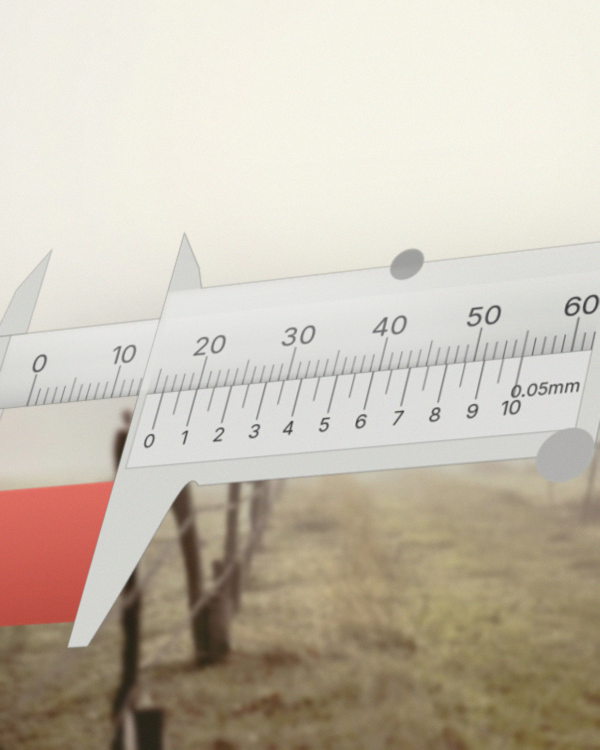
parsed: 16.0 mm
